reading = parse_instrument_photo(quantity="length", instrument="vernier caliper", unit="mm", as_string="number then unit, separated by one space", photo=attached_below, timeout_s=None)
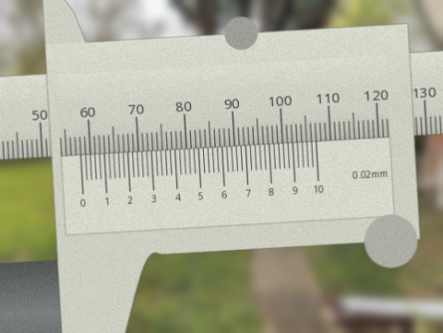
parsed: 58.0 mm
